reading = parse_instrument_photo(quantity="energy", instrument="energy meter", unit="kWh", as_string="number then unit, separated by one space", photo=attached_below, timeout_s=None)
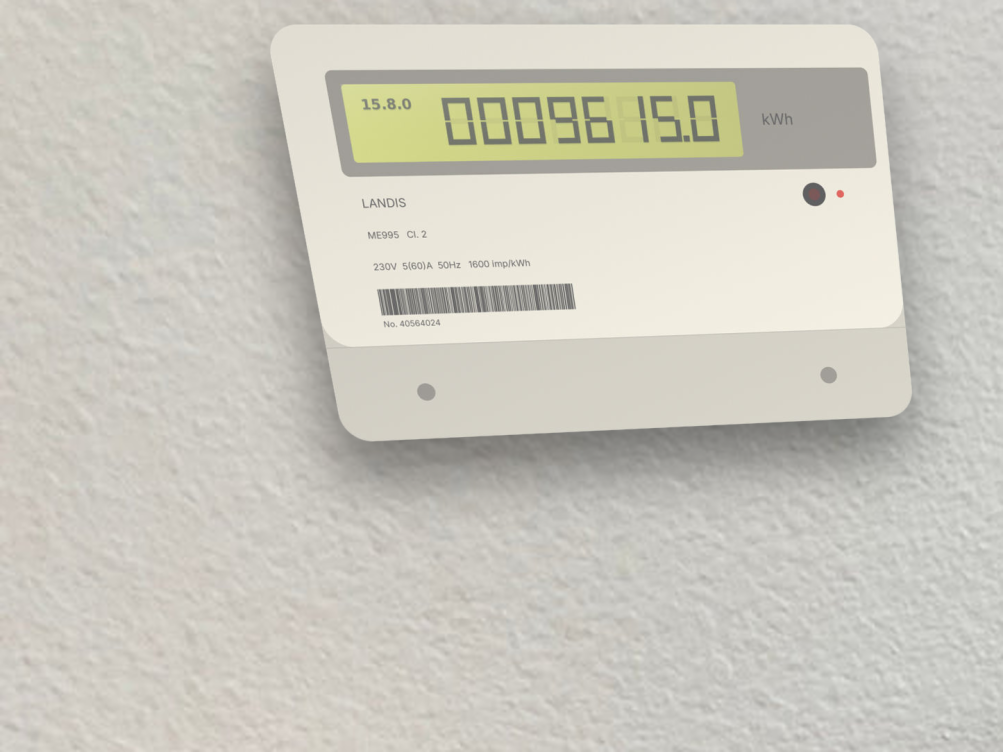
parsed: 9615.0 kWh
